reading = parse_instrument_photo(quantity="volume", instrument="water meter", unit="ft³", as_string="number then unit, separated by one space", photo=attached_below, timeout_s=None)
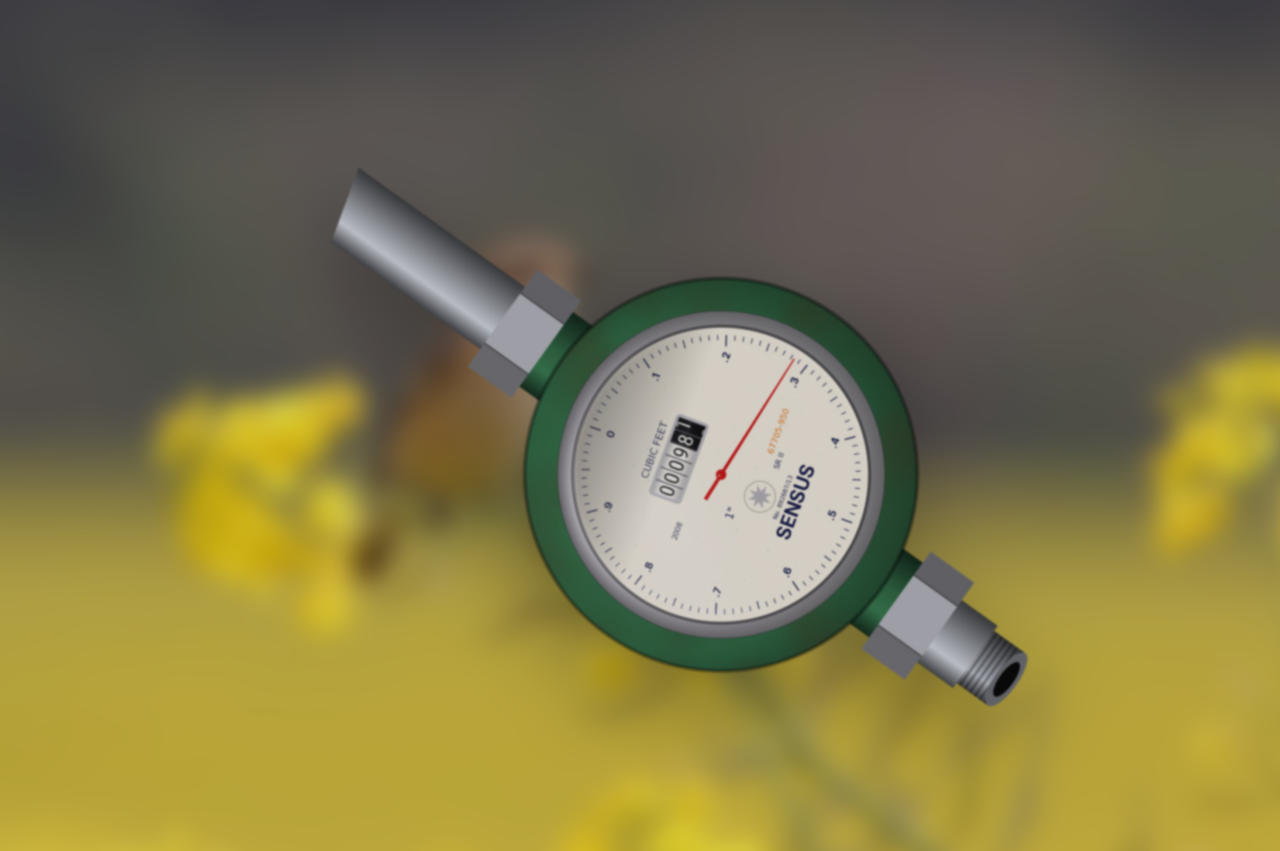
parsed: 981.28 ft³
